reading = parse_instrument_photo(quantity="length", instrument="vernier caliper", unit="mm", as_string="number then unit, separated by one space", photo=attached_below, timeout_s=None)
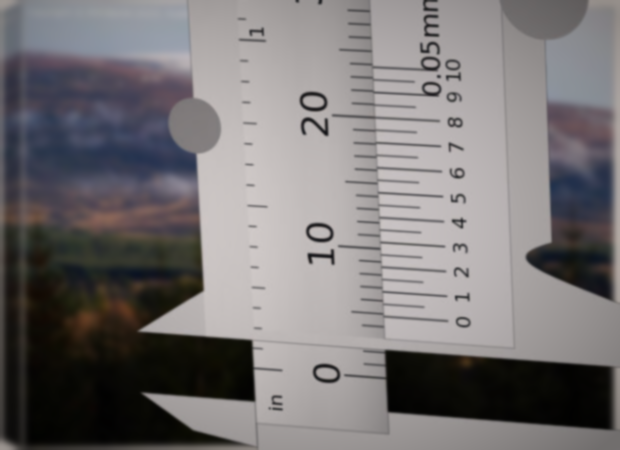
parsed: 4.8 mm
